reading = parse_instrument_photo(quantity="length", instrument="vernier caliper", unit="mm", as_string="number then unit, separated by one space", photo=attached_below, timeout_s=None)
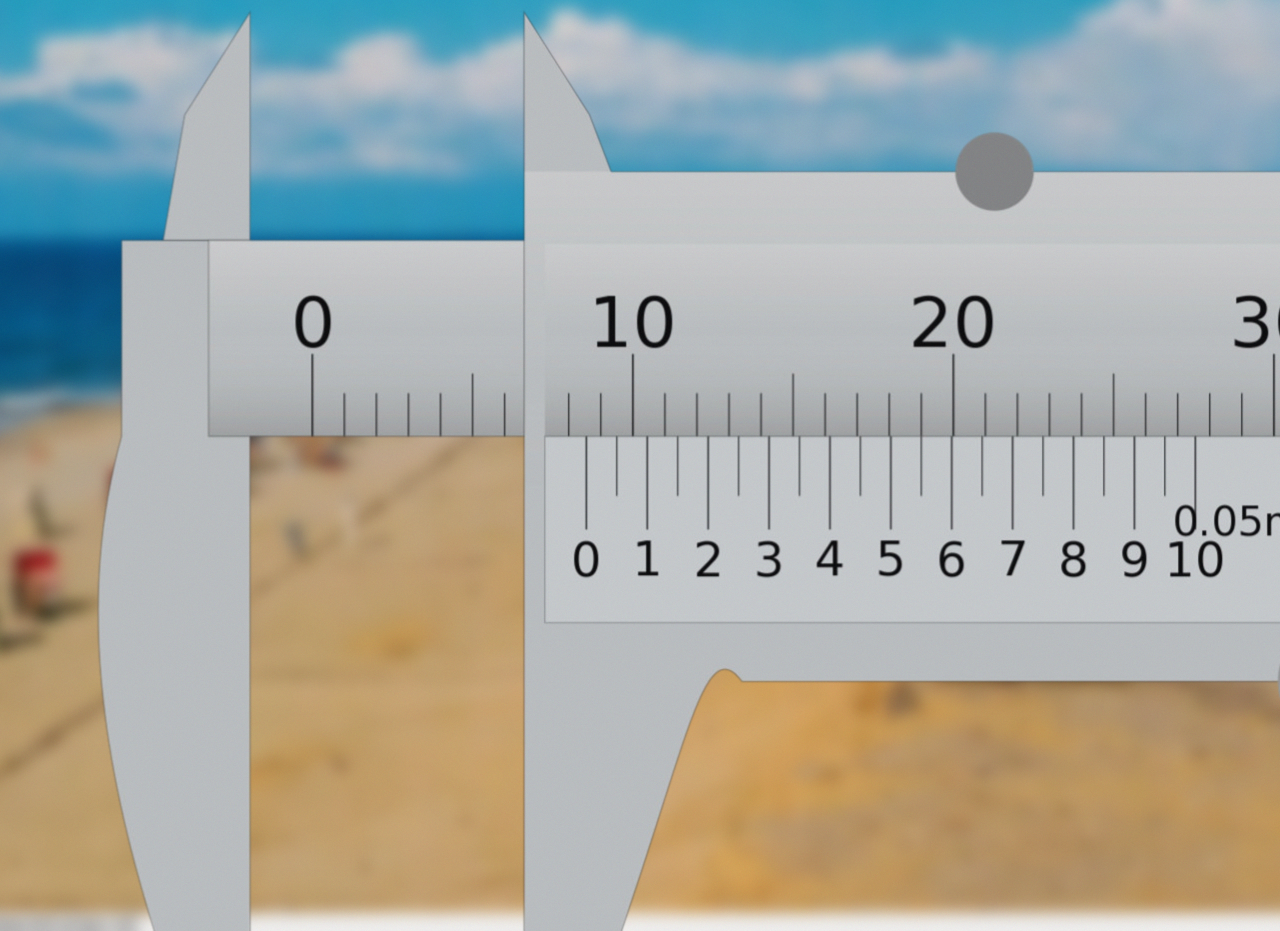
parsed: 8.55 mm
